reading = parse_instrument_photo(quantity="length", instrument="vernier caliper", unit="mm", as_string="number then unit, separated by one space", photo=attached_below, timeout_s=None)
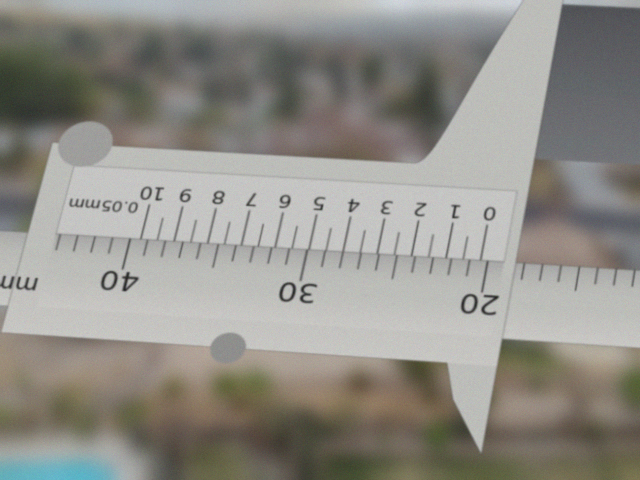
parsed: 20.4 mm
